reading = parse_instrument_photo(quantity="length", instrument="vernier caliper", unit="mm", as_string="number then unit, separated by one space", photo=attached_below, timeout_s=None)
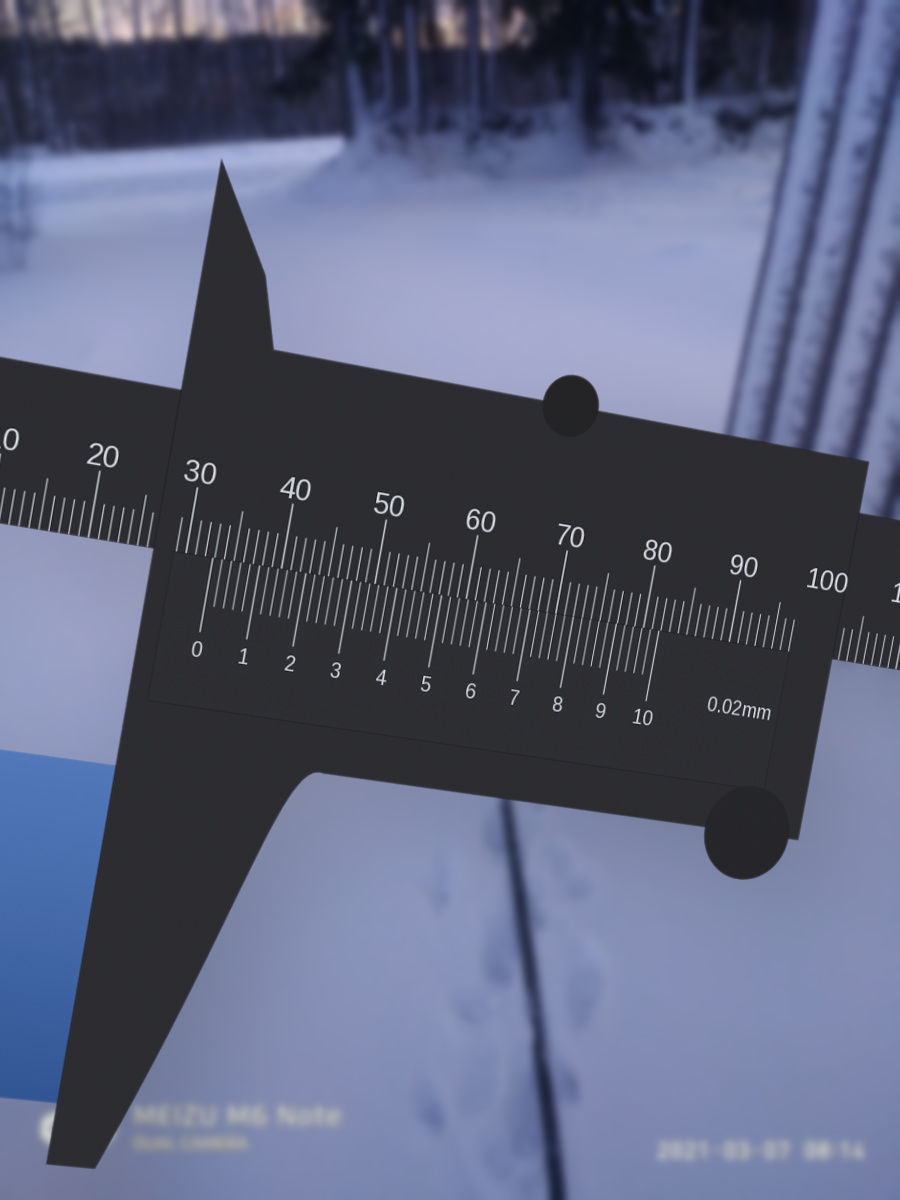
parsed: 32.8 mm
